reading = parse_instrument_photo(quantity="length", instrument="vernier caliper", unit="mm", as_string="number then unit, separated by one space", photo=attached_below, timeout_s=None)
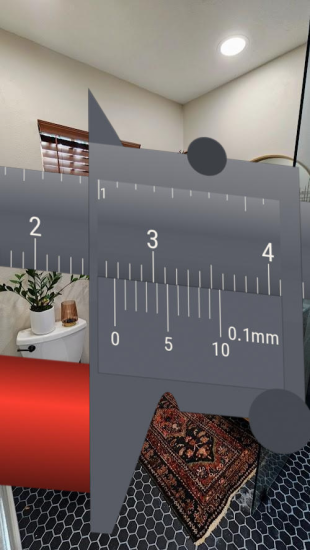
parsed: 26.7 mm
